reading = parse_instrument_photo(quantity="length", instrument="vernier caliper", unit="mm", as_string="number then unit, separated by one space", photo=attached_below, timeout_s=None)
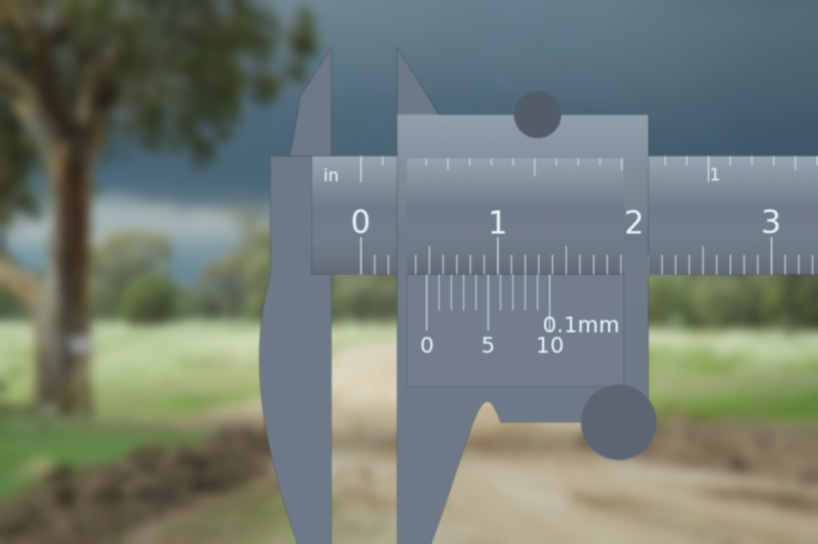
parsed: 4.8 mm
